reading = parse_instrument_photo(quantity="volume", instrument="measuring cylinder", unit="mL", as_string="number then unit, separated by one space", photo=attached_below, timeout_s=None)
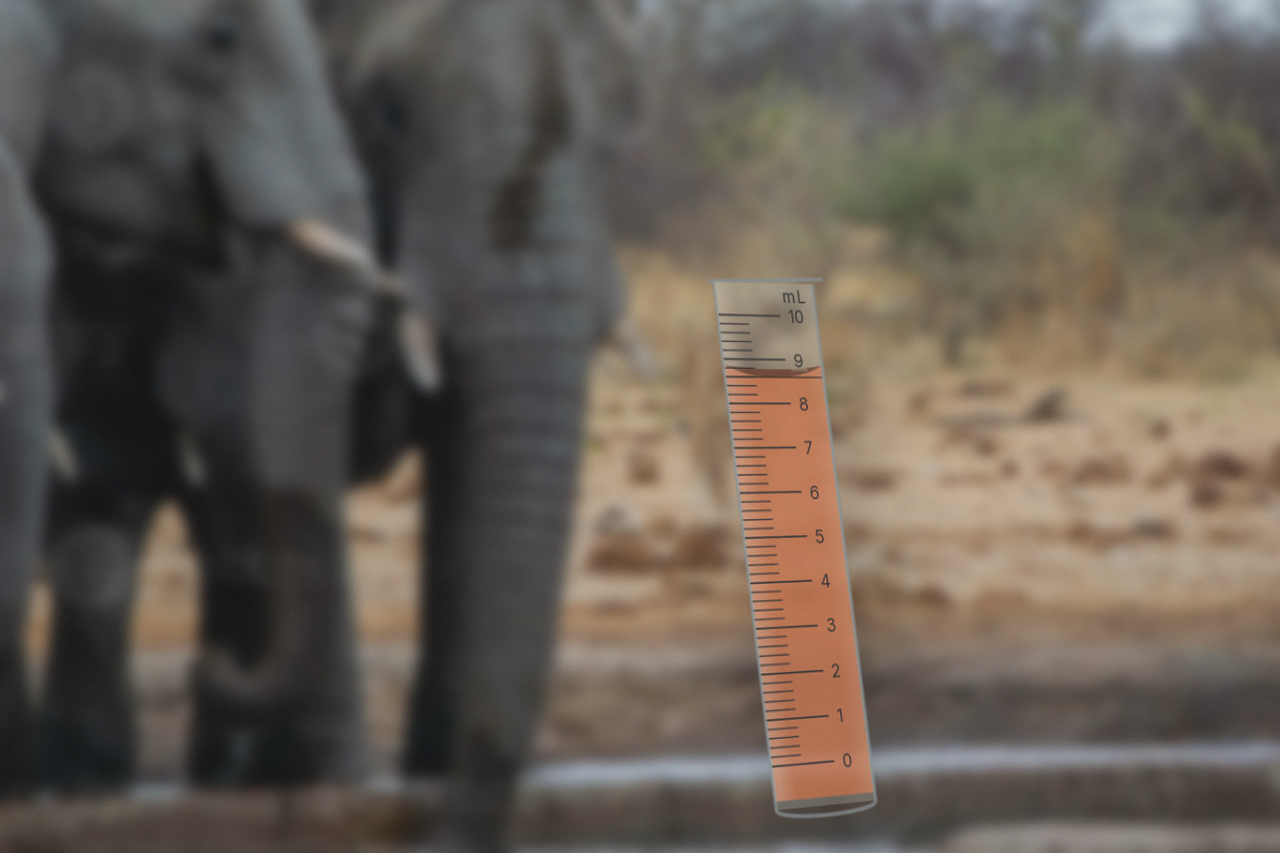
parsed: 8.6 mL
